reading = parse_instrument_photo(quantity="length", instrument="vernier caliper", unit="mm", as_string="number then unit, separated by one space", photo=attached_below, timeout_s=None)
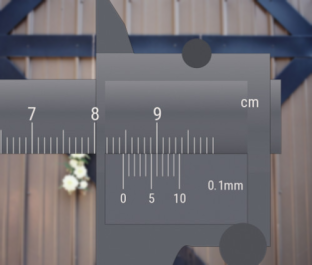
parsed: 84.6 mm
